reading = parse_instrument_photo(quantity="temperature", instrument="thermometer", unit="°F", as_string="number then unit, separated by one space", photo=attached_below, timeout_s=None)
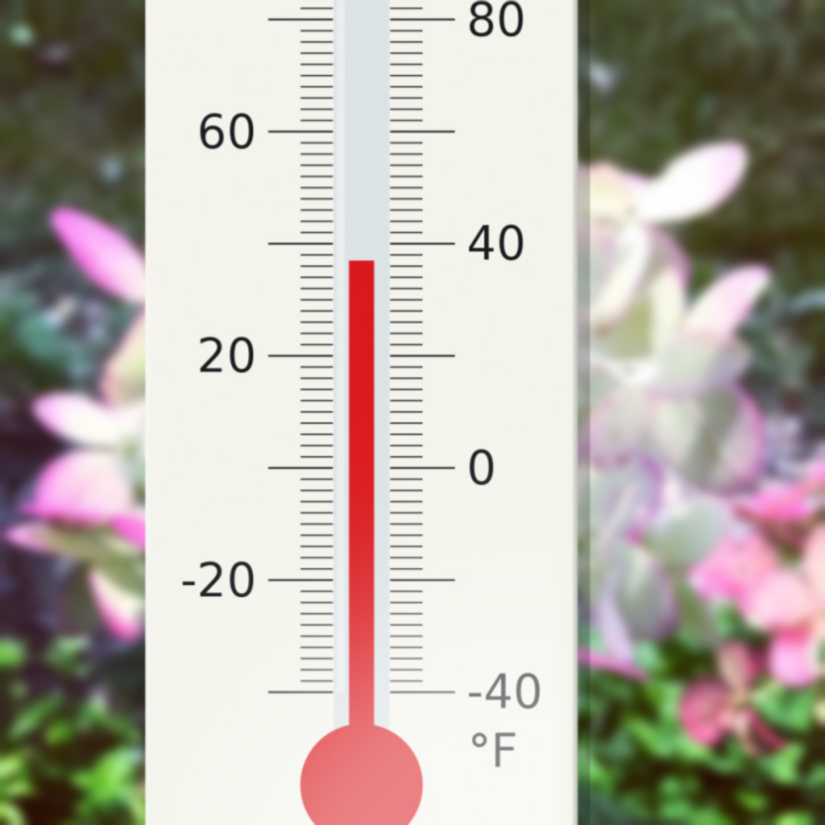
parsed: 37 °F
